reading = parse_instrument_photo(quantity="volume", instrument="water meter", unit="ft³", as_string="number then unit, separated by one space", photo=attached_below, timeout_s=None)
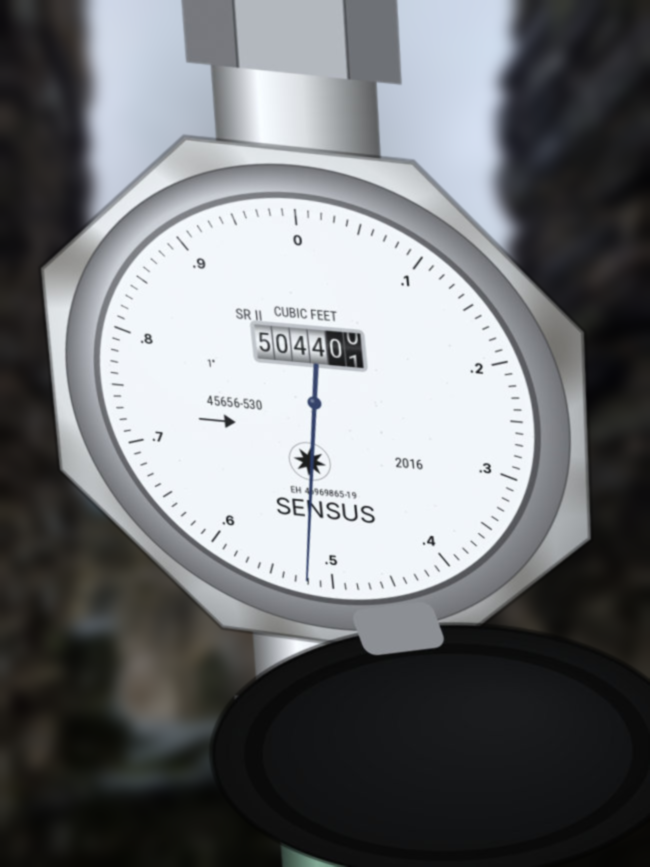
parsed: 504400.52 ft³
